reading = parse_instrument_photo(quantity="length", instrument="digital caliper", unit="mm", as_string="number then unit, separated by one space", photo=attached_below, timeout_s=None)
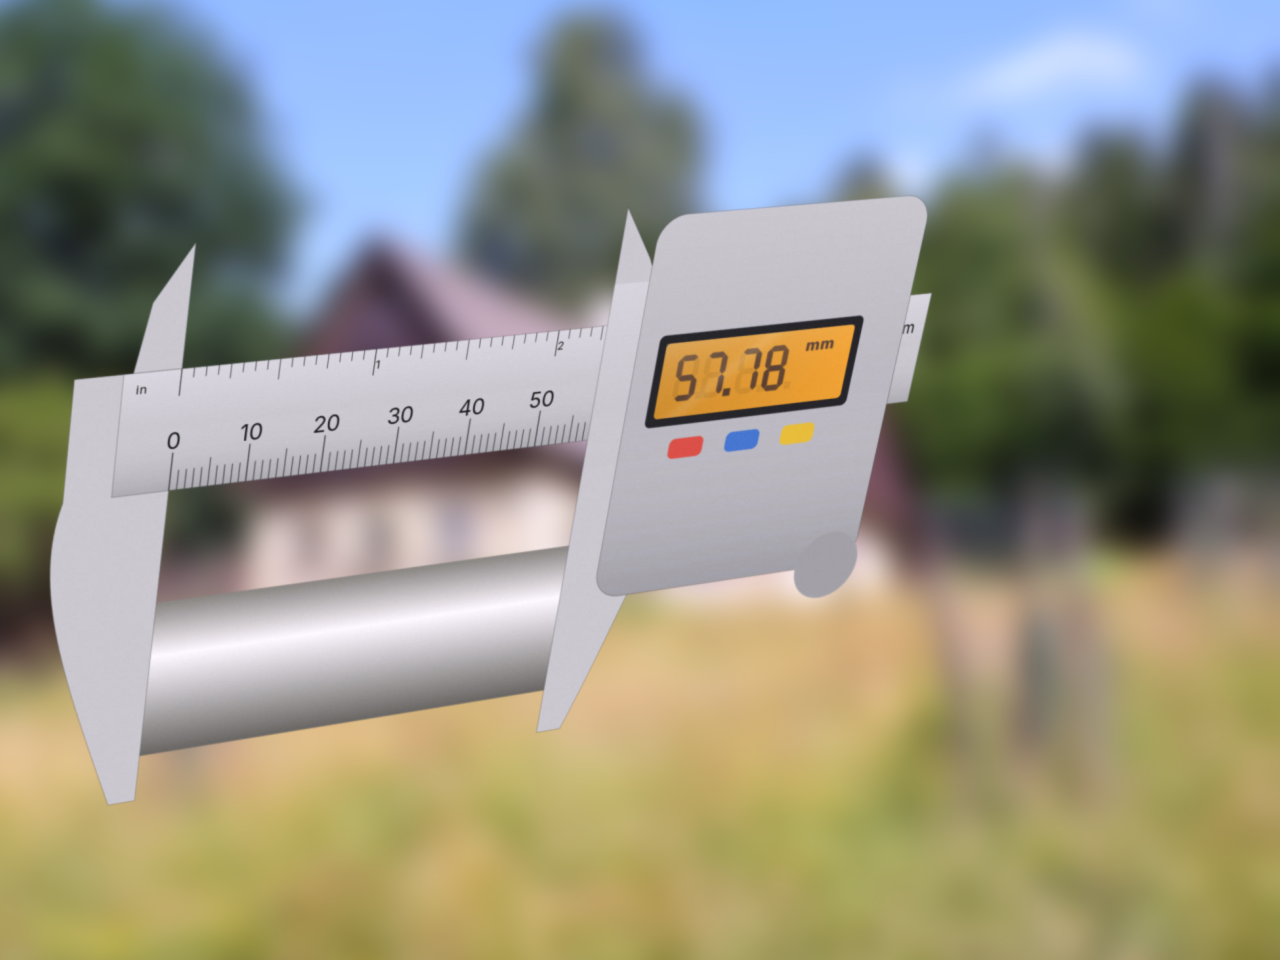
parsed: 57.78 mm
